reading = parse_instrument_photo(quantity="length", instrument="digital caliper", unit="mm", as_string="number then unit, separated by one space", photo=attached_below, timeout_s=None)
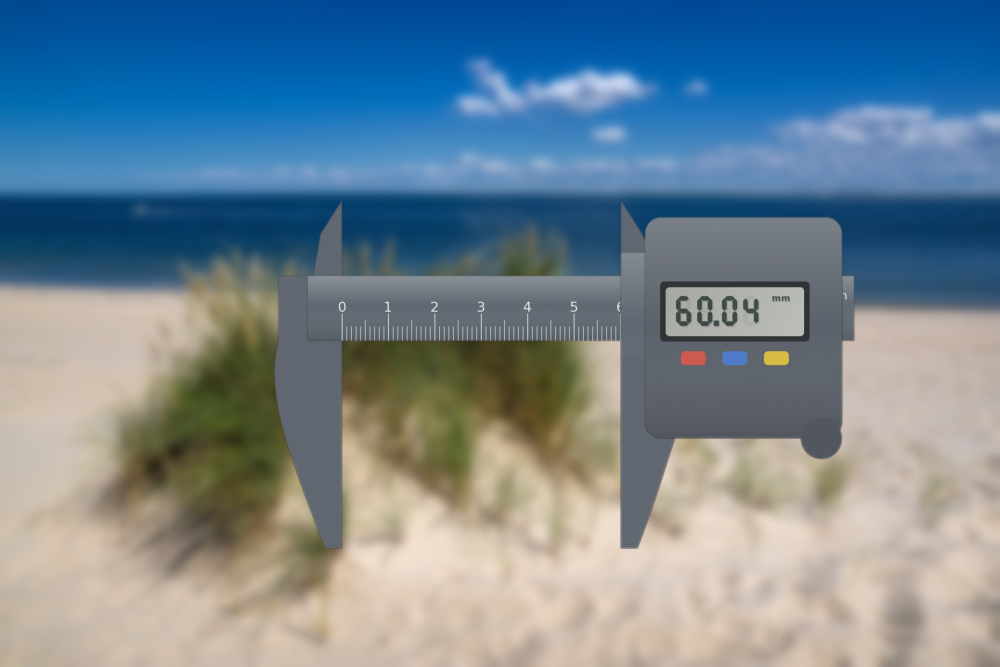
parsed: 60.04 mm
